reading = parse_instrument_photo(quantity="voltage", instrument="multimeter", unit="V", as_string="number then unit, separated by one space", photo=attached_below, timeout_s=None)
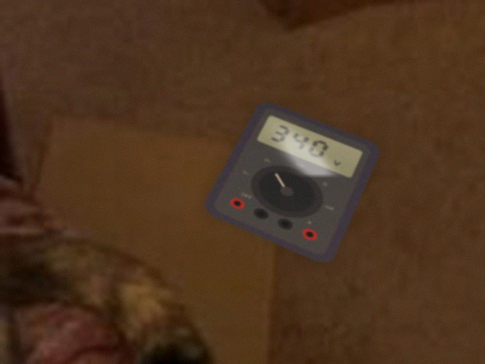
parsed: 340 V
